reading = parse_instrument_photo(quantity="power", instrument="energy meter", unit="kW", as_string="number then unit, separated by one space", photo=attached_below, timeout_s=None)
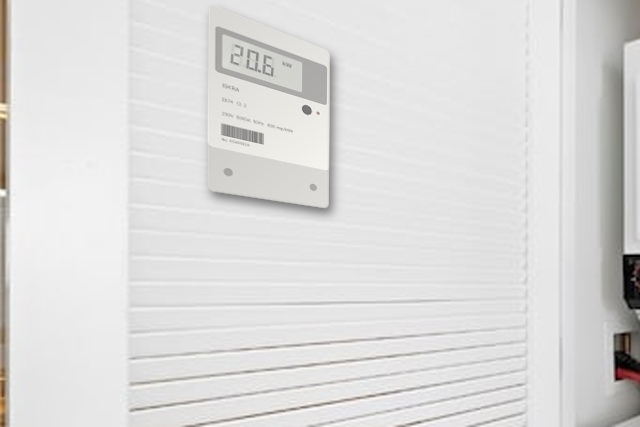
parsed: 20.6 kW
